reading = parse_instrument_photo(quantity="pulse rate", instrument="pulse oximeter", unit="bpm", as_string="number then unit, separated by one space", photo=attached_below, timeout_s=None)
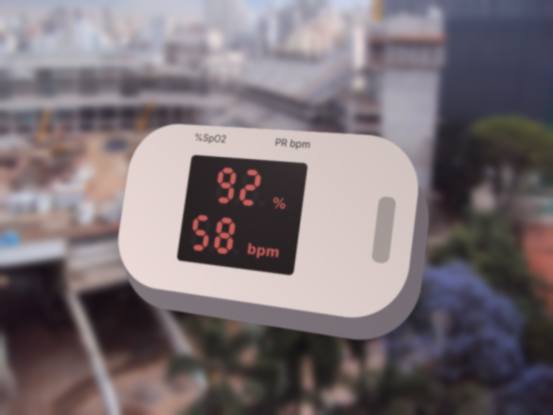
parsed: 58 bpm
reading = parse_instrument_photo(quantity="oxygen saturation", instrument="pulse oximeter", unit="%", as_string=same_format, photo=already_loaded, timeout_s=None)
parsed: 92 %
